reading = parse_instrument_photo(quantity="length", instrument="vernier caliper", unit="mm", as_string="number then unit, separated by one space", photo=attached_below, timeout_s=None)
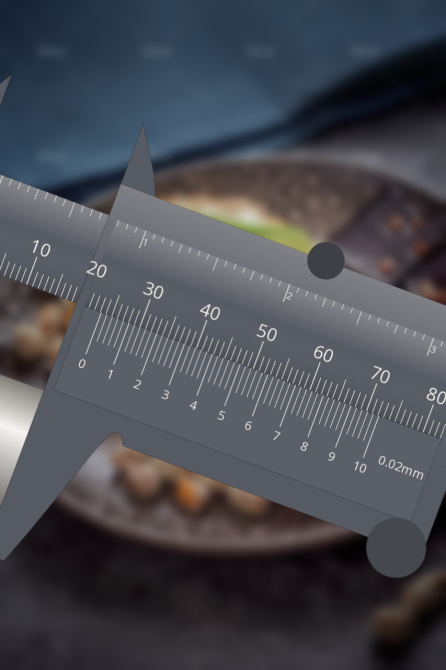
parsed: 23.2 mm
